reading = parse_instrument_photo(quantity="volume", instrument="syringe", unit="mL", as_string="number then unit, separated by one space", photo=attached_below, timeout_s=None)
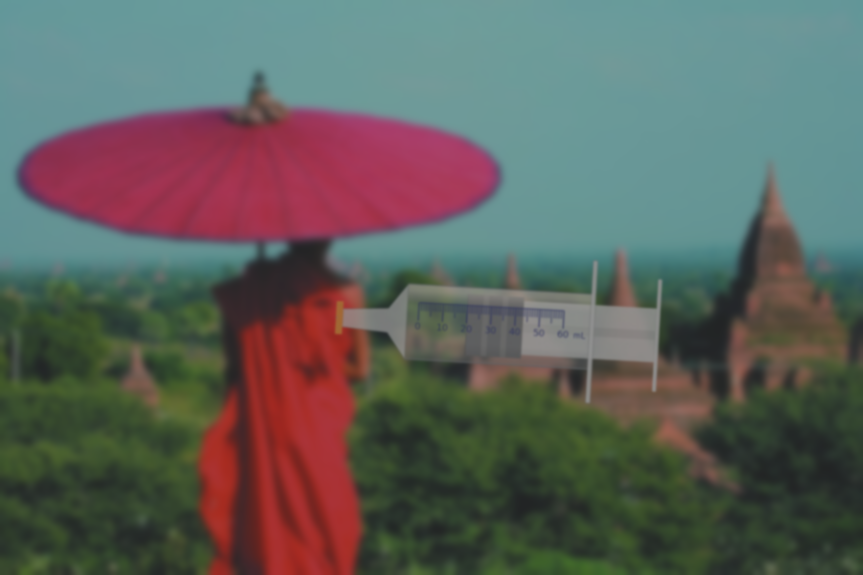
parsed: 20 mL
